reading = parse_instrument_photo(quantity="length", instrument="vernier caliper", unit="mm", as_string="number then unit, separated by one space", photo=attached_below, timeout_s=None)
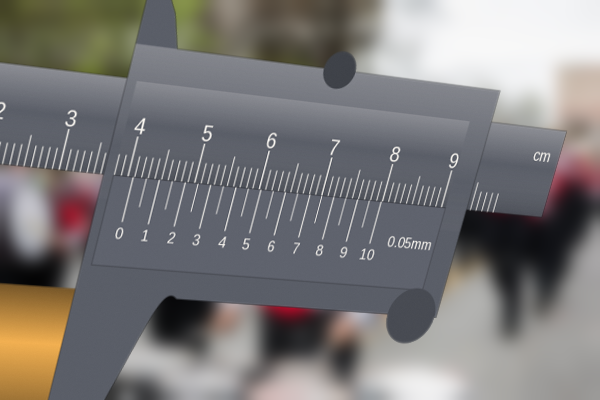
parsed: 40.8 mm
